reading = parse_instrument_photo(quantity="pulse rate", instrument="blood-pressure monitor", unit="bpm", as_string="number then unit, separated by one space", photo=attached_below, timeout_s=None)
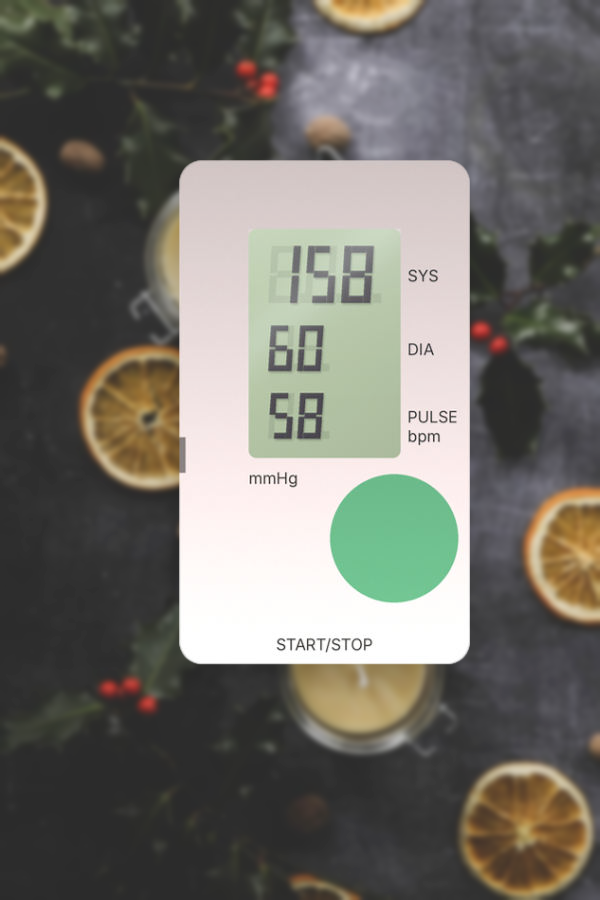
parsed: 58 bpm
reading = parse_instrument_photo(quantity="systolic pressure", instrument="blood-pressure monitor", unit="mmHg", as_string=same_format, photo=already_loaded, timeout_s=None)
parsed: 158 mmHg
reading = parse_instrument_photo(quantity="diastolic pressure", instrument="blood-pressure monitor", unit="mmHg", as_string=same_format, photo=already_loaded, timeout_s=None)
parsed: 60 mmHg
